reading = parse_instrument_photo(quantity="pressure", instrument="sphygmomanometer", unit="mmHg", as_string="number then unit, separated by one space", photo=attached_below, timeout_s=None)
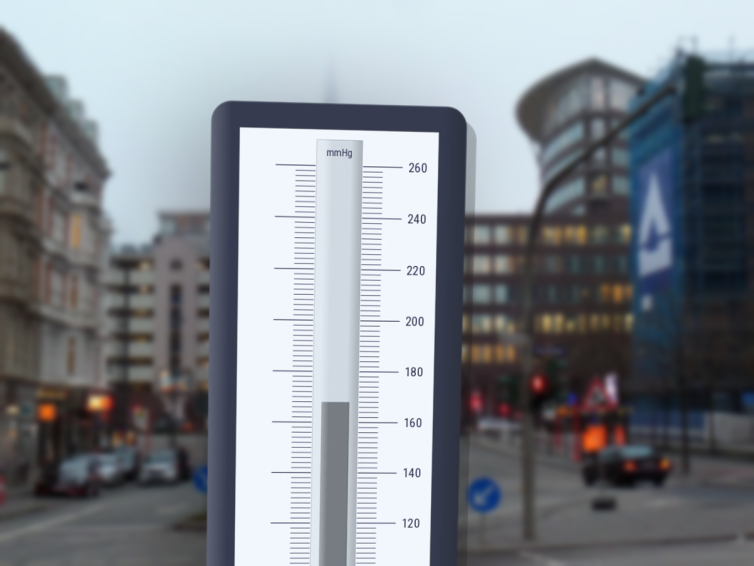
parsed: 168 mmHg
